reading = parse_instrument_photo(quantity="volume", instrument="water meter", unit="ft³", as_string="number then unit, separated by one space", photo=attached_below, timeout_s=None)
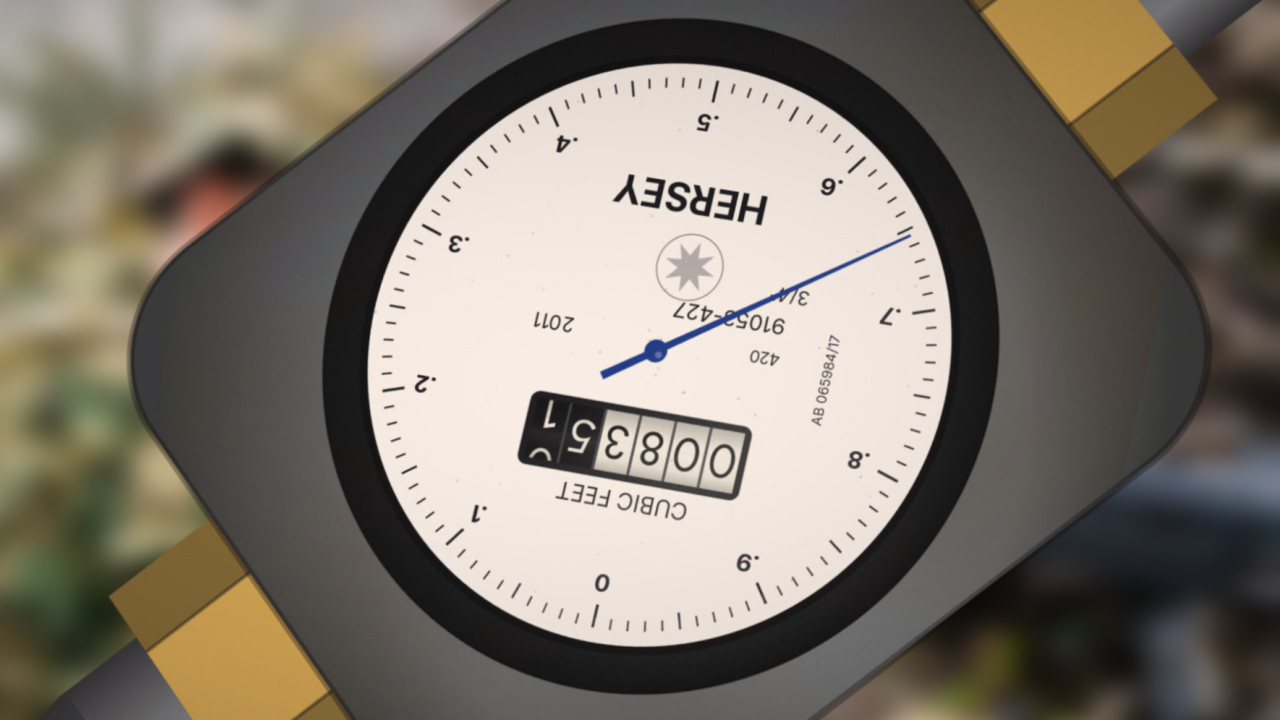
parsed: 8350.65 ft³
